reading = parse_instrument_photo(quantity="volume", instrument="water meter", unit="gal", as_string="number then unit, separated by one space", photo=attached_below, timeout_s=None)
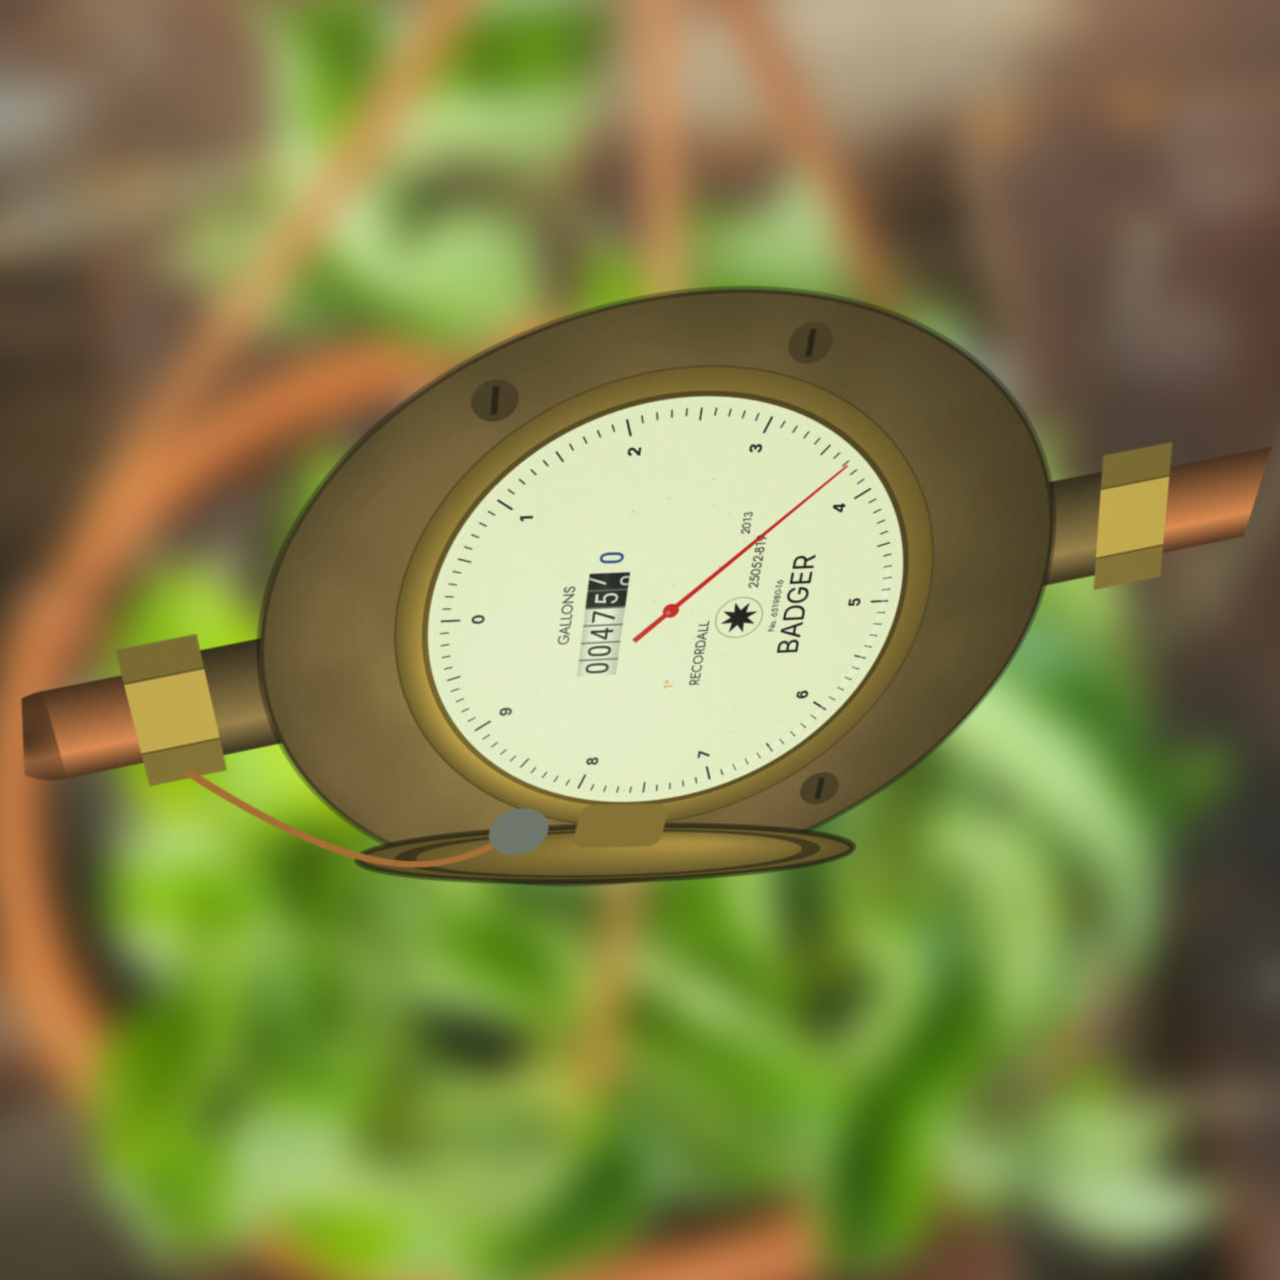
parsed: 47573.7 gal
